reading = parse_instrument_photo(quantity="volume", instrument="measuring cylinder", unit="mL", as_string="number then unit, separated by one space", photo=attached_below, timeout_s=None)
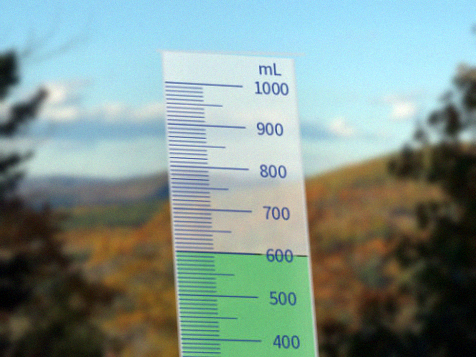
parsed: 600 mL
